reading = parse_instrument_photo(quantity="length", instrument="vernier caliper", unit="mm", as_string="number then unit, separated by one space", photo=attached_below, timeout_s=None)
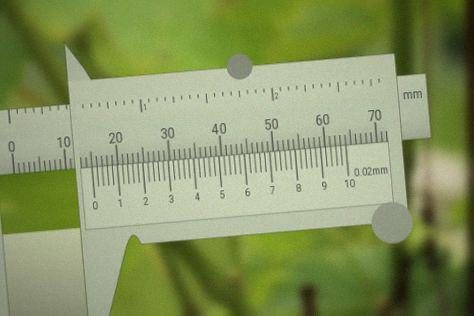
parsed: 15.0 mm
